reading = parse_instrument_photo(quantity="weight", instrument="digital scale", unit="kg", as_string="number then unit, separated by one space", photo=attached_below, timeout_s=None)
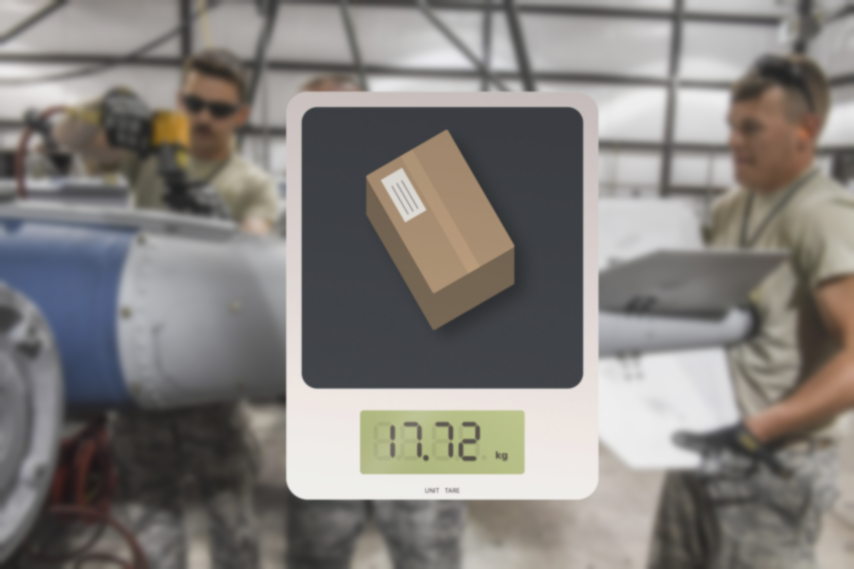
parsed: 17.72 kg
